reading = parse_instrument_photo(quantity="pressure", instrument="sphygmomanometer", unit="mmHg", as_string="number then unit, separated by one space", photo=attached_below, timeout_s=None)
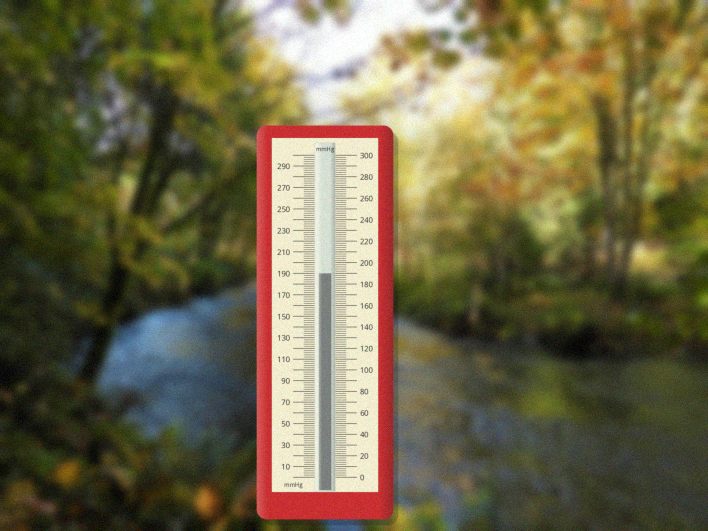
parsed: 190 mmHg
